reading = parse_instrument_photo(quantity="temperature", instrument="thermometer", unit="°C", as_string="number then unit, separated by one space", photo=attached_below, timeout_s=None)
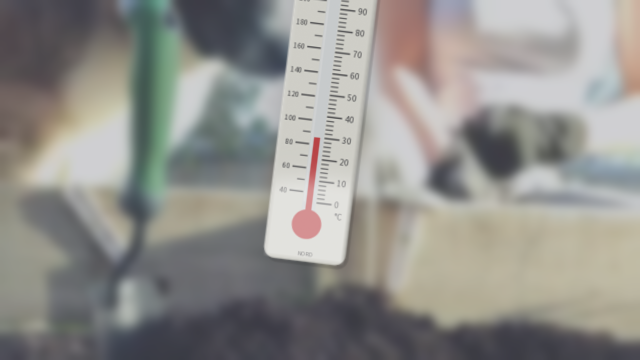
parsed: 30 °C
